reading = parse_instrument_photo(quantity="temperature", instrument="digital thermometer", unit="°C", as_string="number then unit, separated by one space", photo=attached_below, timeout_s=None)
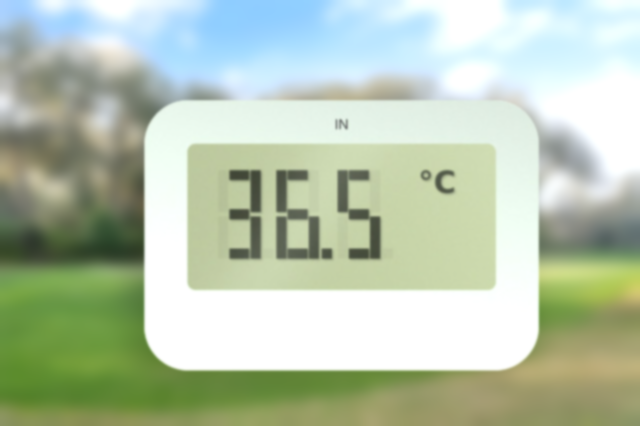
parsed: 36.5 °C
